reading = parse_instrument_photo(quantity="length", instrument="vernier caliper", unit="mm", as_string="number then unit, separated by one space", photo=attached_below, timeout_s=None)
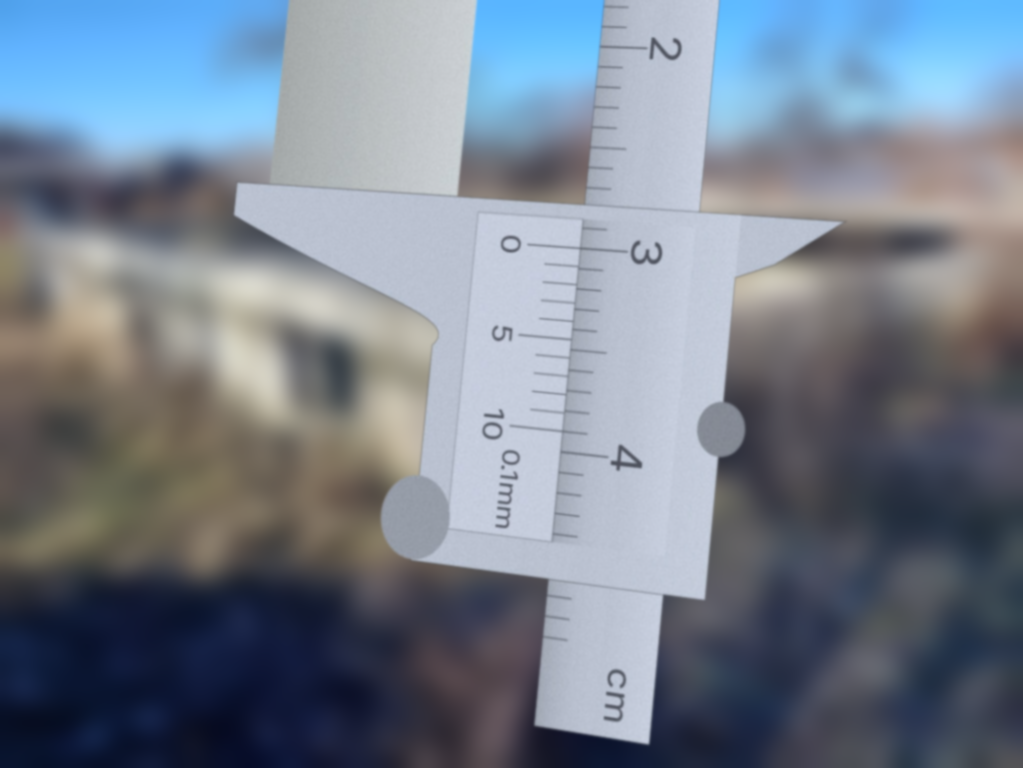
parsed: 30.0 mm
